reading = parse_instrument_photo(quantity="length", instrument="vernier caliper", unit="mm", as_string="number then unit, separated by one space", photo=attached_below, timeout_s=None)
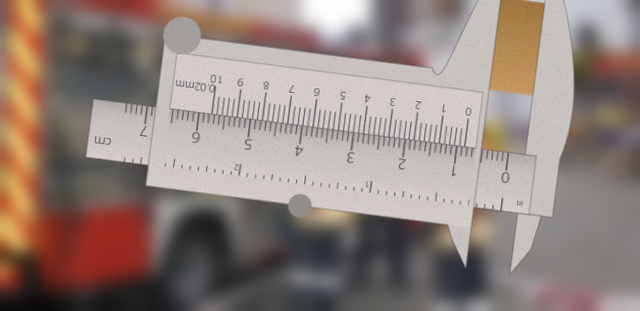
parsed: 8.5 mm
